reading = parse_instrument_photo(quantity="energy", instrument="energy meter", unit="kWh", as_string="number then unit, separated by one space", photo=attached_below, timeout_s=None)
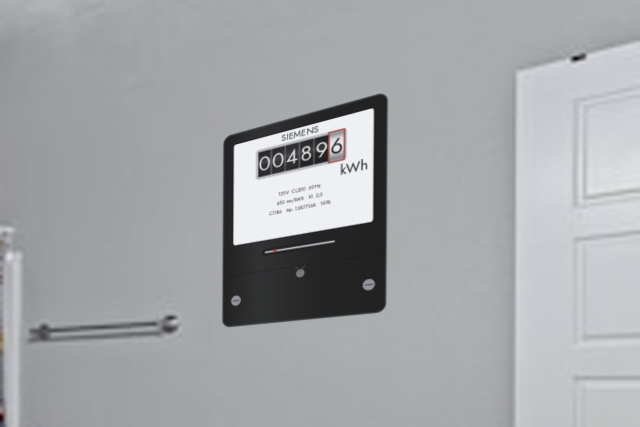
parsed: 489.6 kWh
